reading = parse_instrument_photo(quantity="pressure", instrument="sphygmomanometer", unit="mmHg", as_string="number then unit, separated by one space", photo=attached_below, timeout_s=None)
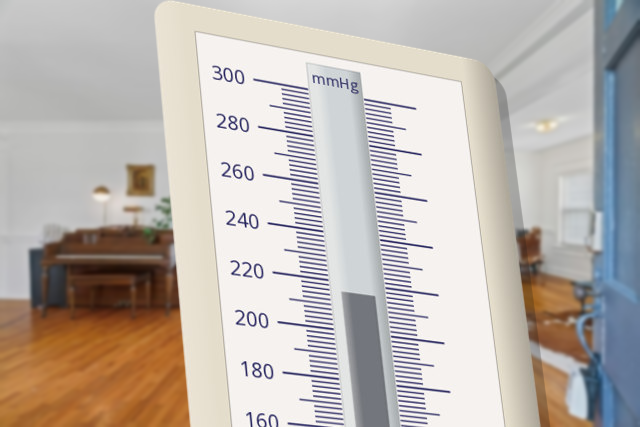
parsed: 216 mmHg
